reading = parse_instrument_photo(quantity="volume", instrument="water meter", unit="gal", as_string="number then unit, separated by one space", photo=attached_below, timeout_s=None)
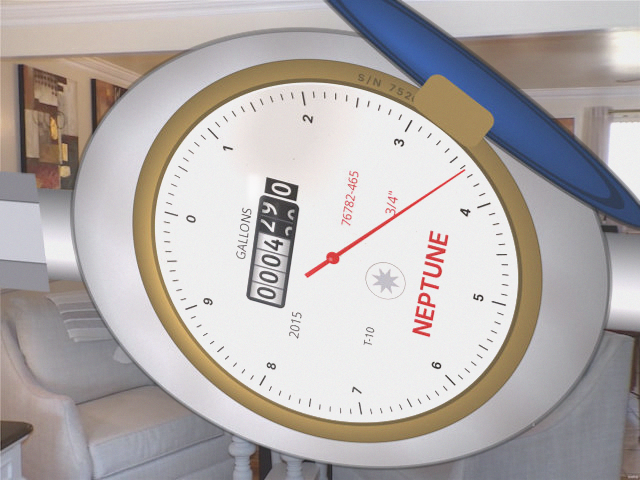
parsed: 4293.6 gal
